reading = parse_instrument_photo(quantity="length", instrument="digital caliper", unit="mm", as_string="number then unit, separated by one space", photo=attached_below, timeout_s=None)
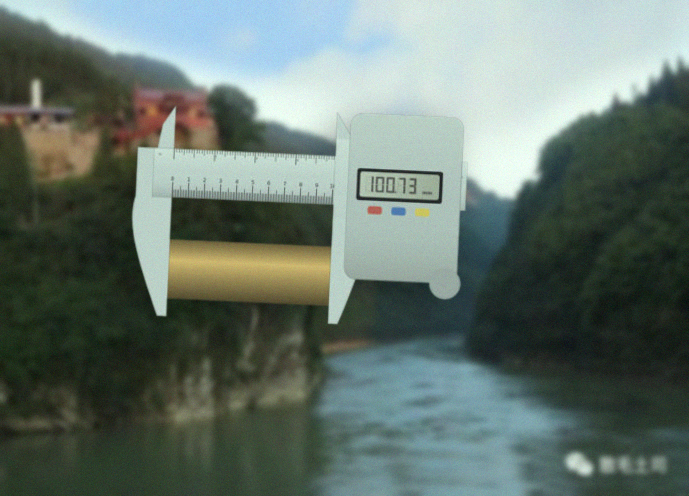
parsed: 100.73 mm
